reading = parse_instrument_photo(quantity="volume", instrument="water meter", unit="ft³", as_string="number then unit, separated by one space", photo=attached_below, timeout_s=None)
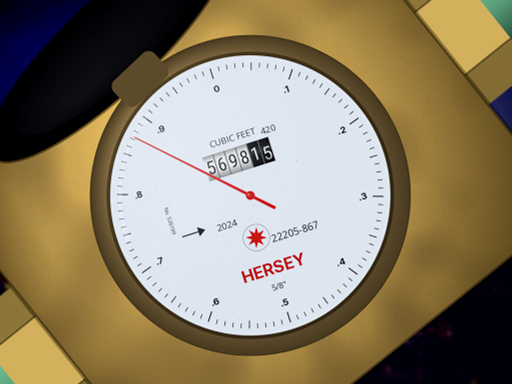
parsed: 569814.87 ft³
